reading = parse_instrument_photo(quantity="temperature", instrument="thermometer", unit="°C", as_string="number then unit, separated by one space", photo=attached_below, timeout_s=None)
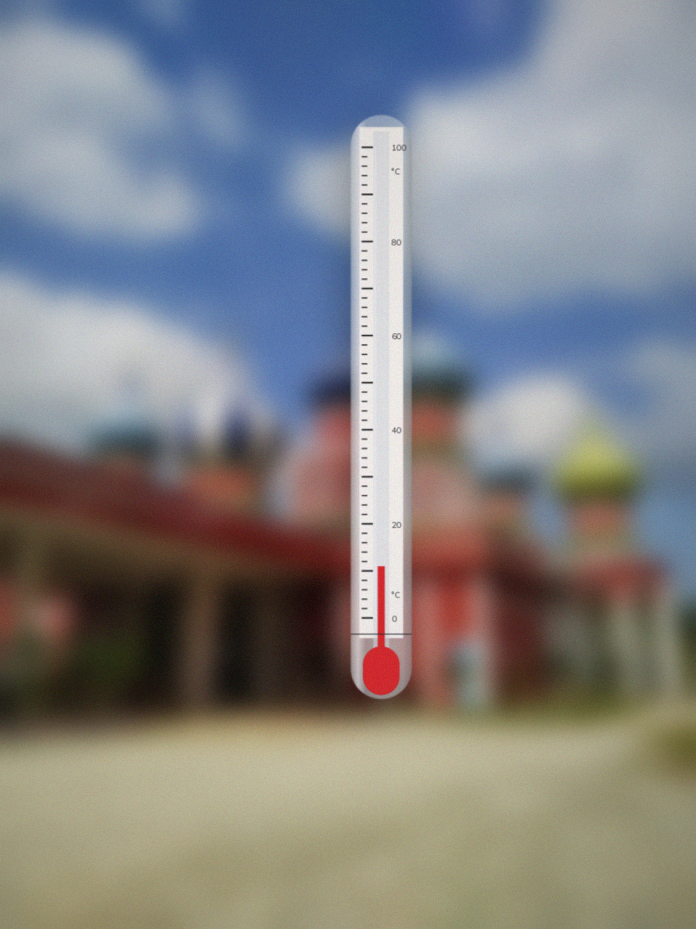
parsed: 11 °C
